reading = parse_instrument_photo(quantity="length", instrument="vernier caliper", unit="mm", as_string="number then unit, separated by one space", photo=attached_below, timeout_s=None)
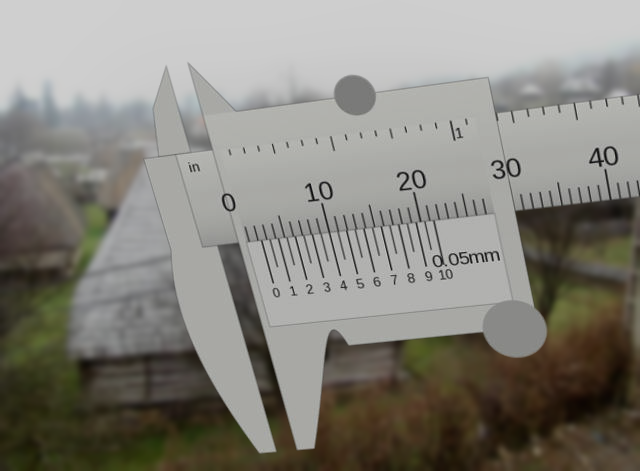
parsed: 2.4 mm
